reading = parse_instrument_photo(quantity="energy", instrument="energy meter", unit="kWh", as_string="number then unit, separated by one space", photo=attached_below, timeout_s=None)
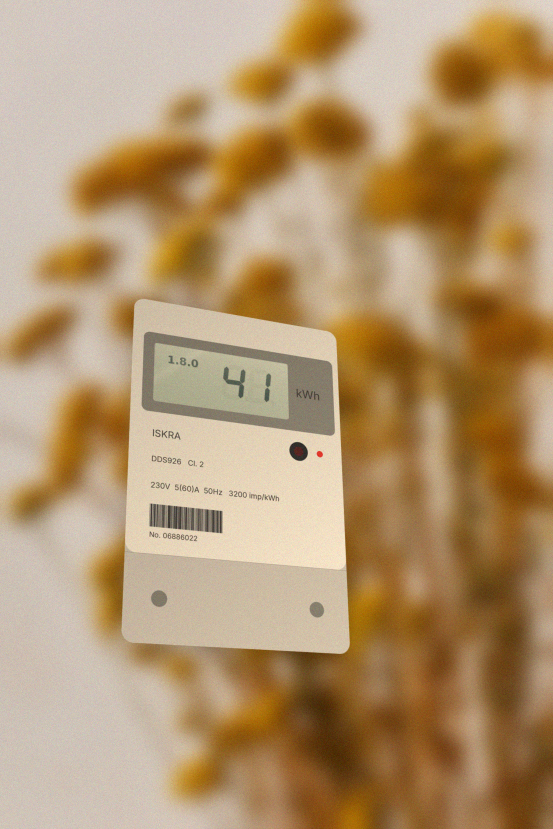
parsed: 41 kWh
